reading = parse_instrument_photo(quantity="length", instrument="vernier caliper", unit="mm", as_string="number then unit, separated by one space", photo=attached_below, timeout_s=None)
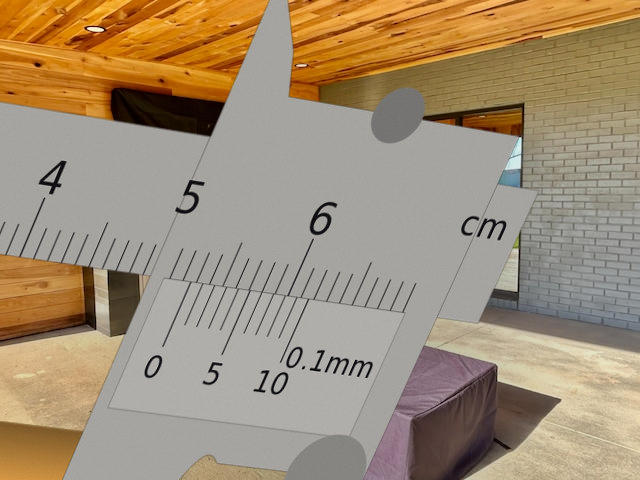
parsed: 52.6 mm
